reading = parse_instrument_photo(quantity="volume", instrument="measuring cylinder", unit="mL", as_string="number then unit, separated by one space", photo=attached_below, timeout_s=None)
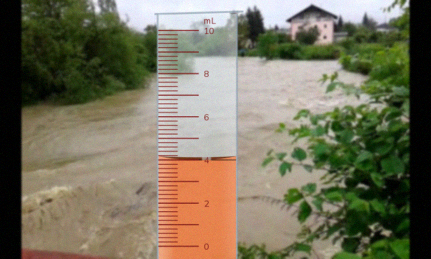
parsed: 4 mL
